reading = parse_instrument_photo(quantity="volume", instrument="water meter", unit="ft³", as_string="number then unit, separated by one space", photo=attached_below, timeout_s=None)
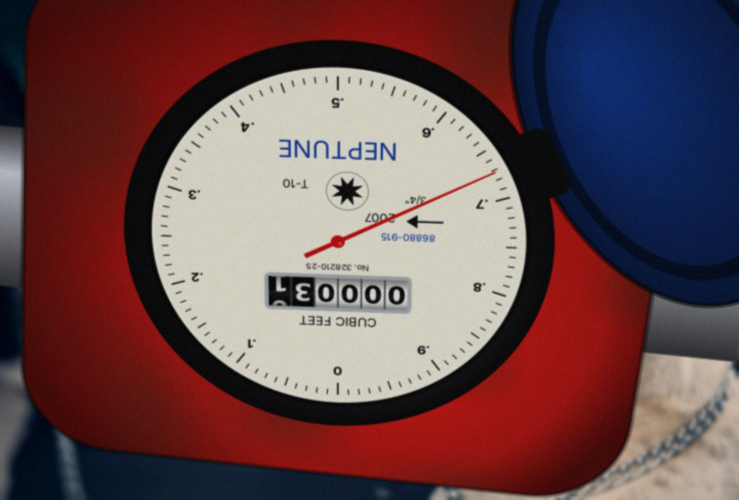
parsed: 30.67 ft³
